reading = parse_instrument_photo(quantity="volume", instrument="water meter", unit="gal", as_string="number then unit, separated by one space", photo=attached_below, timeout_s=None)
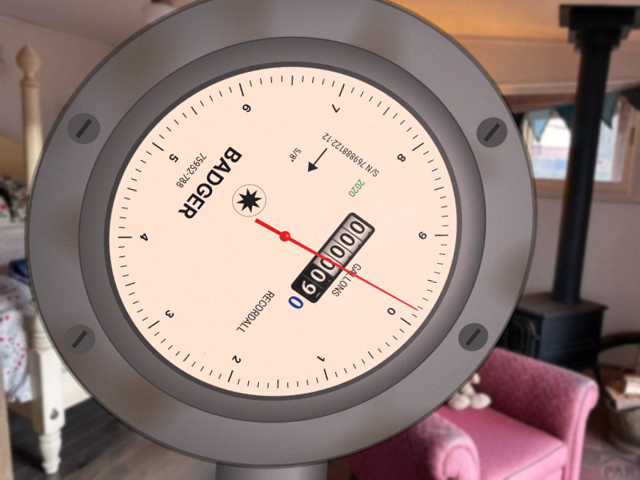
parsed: 89.8 gal
